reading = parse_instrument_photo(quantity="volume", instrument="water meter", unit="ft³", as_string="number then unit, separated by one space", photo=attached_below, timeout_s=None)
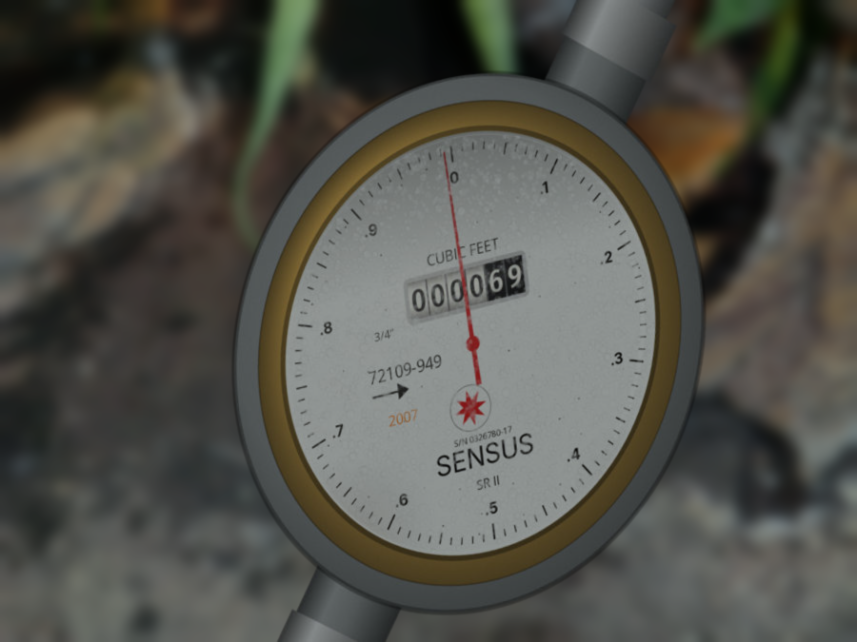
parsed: 68.99 ft³
